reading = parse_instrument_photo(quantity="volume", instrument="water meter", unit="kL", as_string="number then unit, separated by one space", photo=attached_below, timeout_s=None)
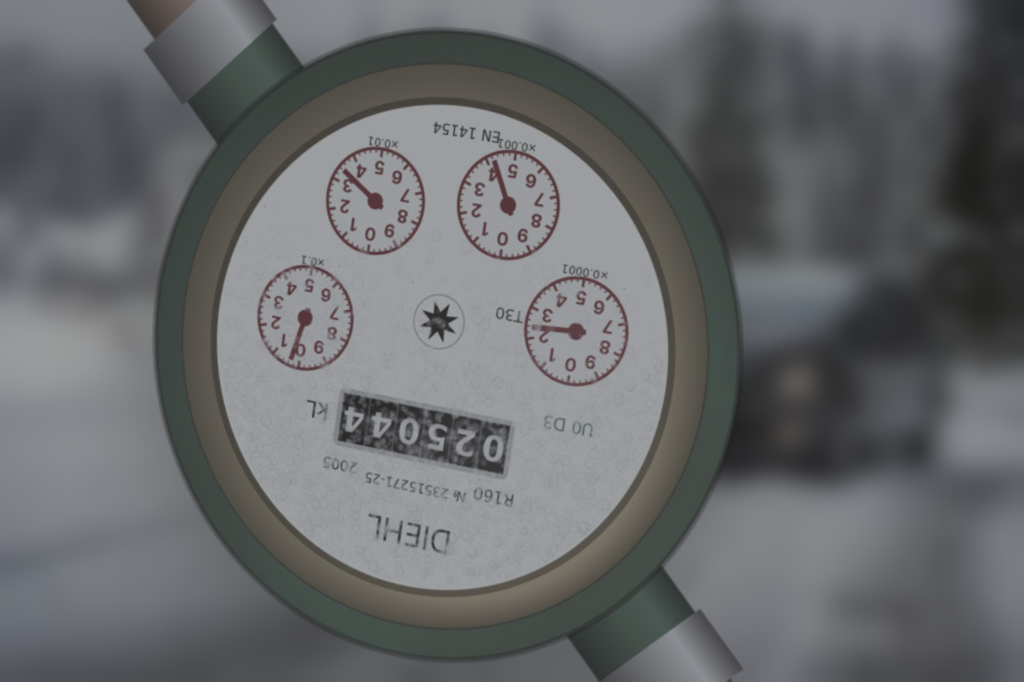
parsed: 25044.0342 kL
